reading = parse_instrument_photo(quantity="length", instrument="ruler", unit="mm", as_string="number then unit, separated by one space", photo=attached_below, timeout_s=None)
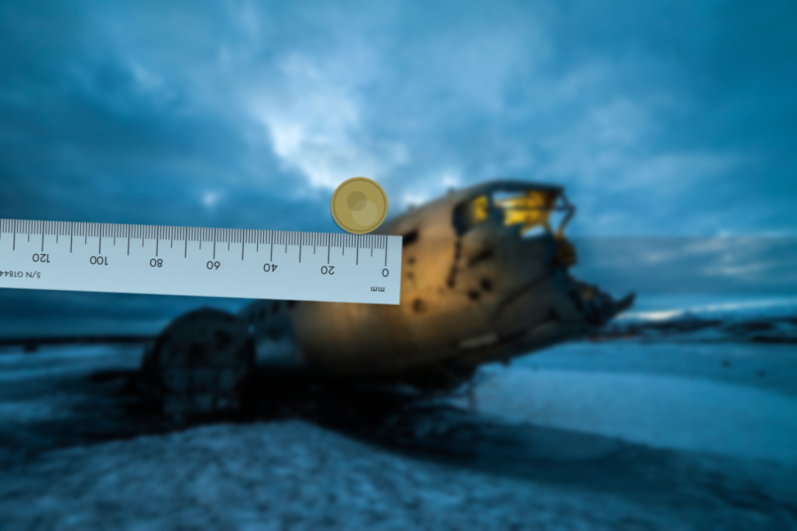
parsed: 20 mm
